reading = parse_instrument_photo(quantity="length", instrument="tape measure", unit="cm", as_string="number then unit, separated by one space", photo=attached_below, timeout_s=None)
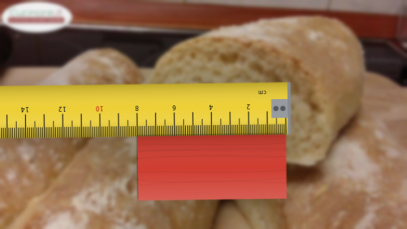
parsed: 8 cm
